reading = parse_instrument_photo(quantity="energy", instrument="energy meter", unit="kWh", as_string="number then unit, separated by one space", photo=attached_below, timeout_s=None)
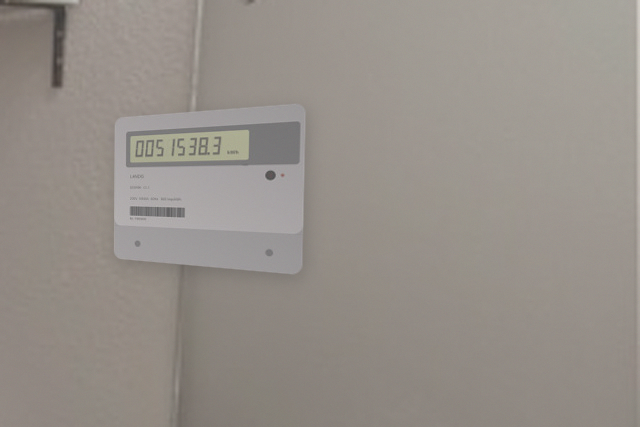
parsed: 51538.3 kWh
